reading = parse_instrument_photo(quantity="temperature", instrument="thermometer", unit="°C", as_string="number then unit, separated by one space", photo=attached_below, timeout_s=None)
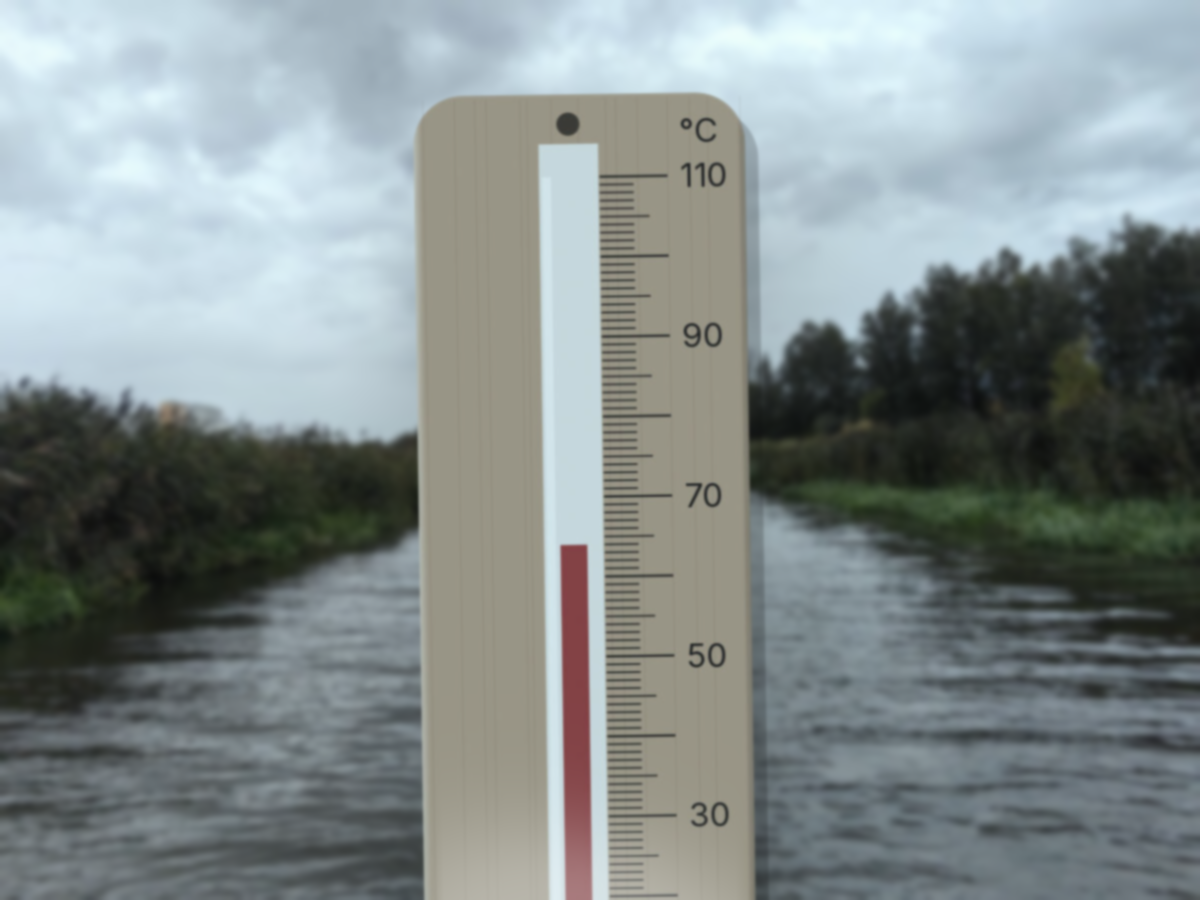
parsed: 64 °C
